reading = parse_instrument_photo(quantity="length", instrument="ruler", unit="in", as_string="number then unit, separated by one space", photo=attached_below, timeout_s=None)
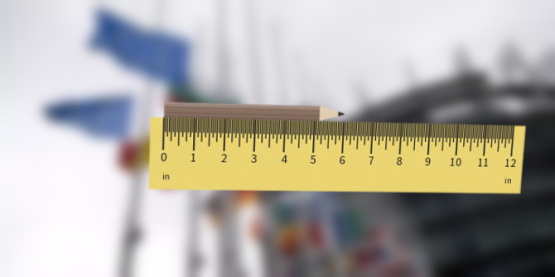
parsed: 6 in
